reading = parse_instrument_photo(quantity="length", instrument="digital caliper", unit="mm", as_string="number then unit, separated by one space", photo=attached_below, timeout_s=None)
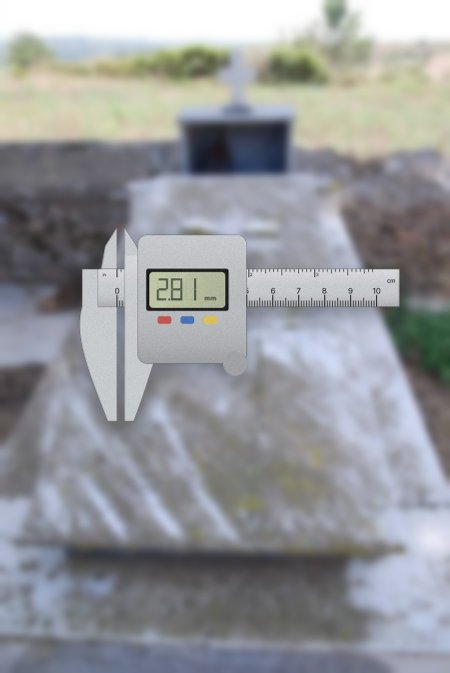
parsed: 2.81 mm
